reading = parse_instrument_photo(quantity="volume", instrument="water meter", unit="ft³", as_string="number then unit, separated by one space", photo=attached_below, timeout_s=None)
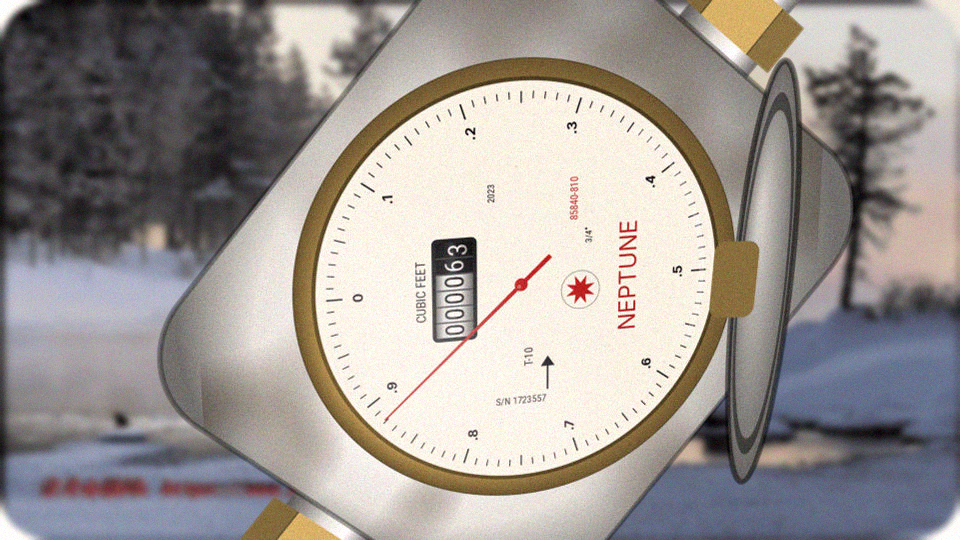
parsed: 62.88 ft³
